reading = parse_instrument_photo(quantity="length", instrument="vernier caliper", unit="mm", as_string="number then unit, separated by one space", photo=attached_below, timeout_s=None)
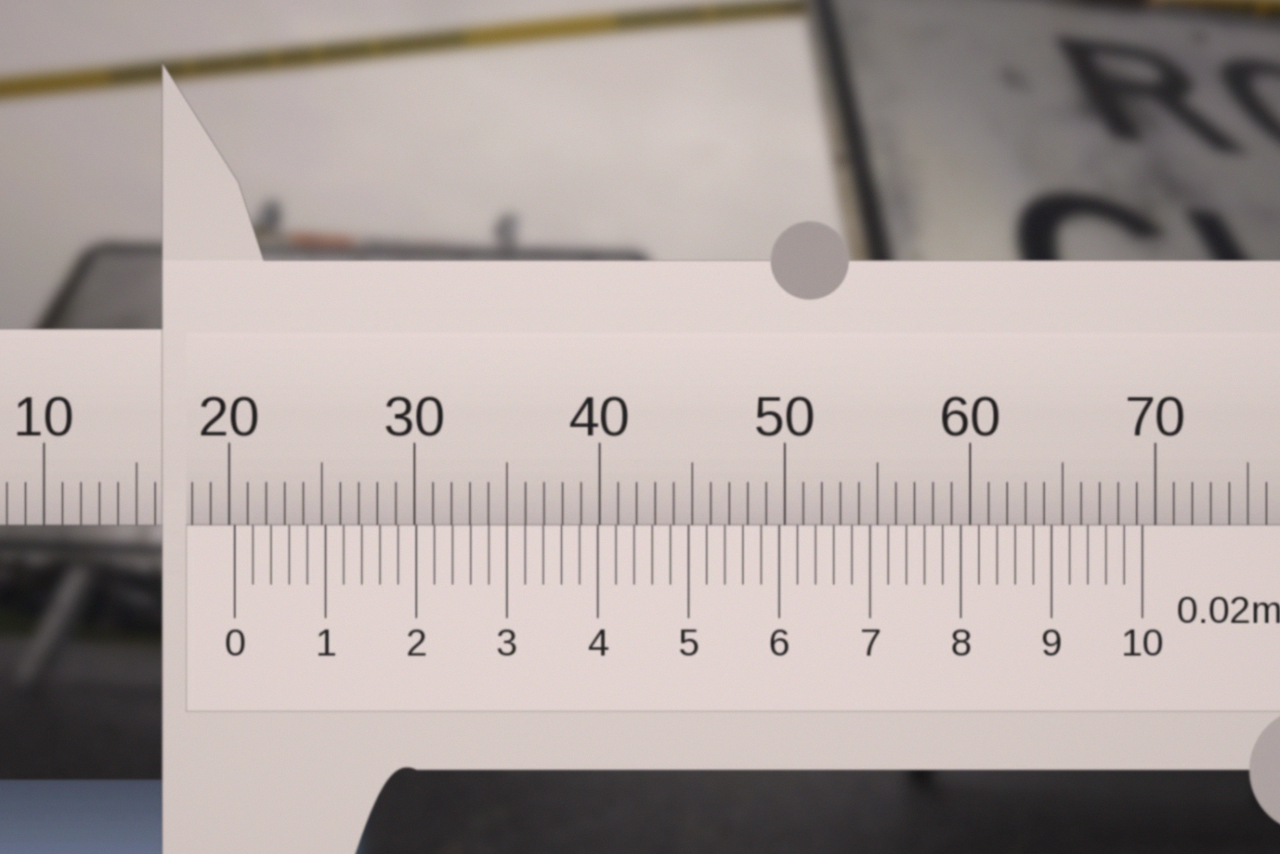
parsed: 20.3 mm
